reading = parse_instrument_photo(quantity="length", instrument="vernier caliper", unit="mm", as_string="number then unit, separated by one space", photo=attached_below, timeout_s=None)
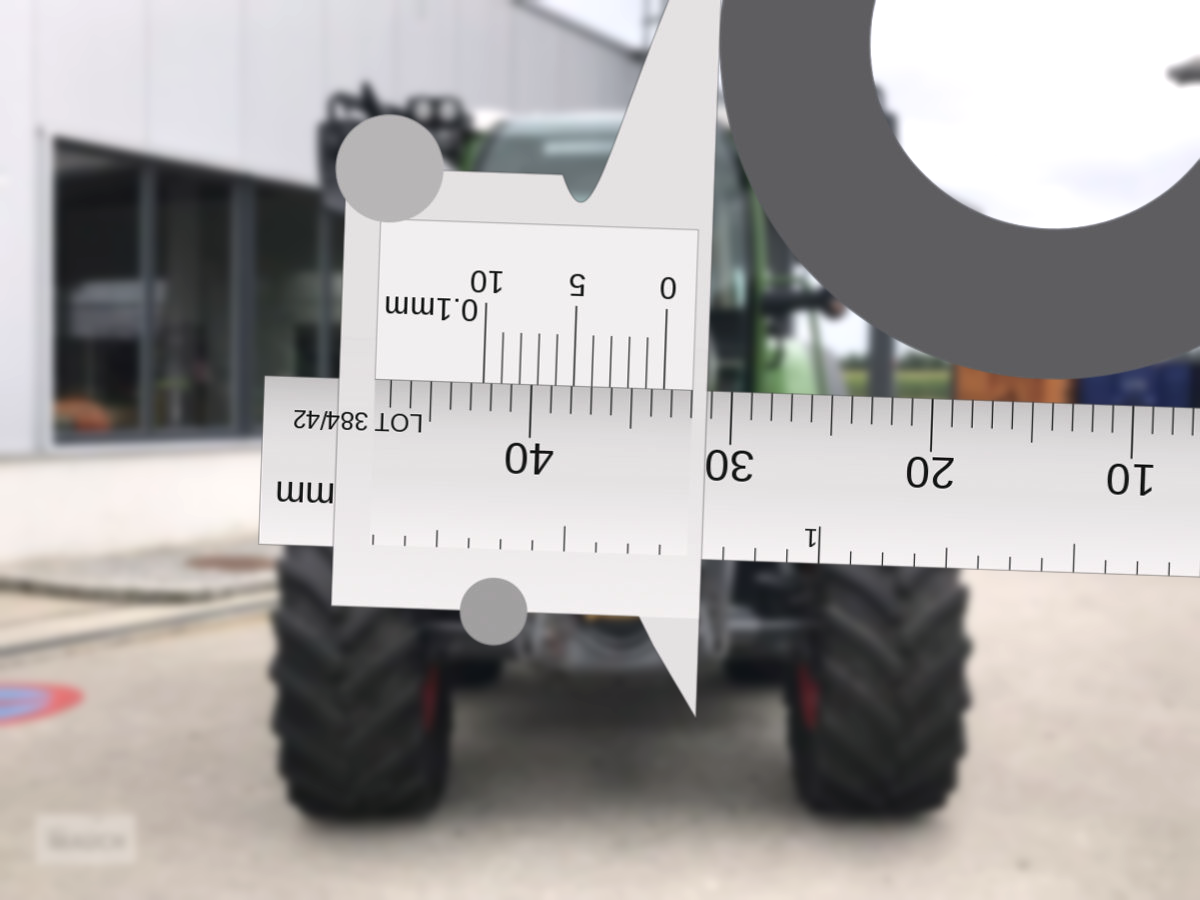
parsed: 33.4 mm
